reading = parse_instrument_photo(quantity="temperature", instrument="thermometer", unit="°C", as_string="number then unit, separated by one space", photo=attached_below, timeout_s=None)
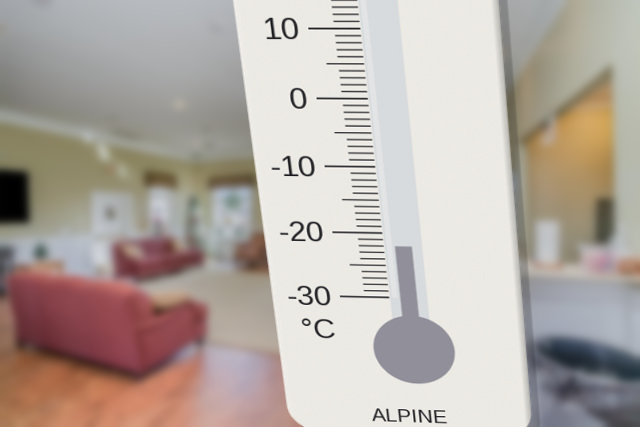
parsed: -22 °C
